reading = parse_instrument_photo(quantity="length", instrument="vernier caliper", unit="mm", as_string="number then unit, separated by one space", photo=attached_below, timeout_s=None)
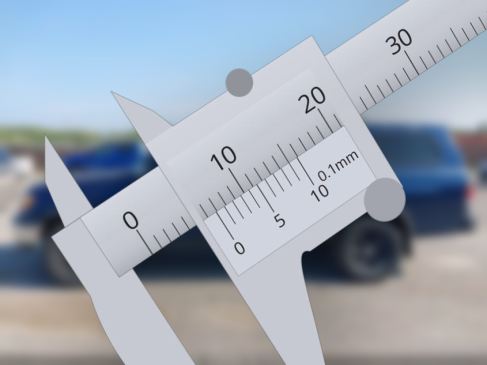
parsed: 6.9 mm
